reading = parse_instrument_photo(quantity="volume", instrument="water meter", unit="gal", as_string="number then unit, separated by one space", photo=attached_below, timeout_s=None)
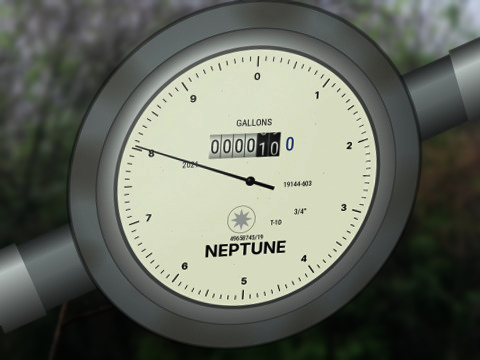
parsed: 98.0 gal
